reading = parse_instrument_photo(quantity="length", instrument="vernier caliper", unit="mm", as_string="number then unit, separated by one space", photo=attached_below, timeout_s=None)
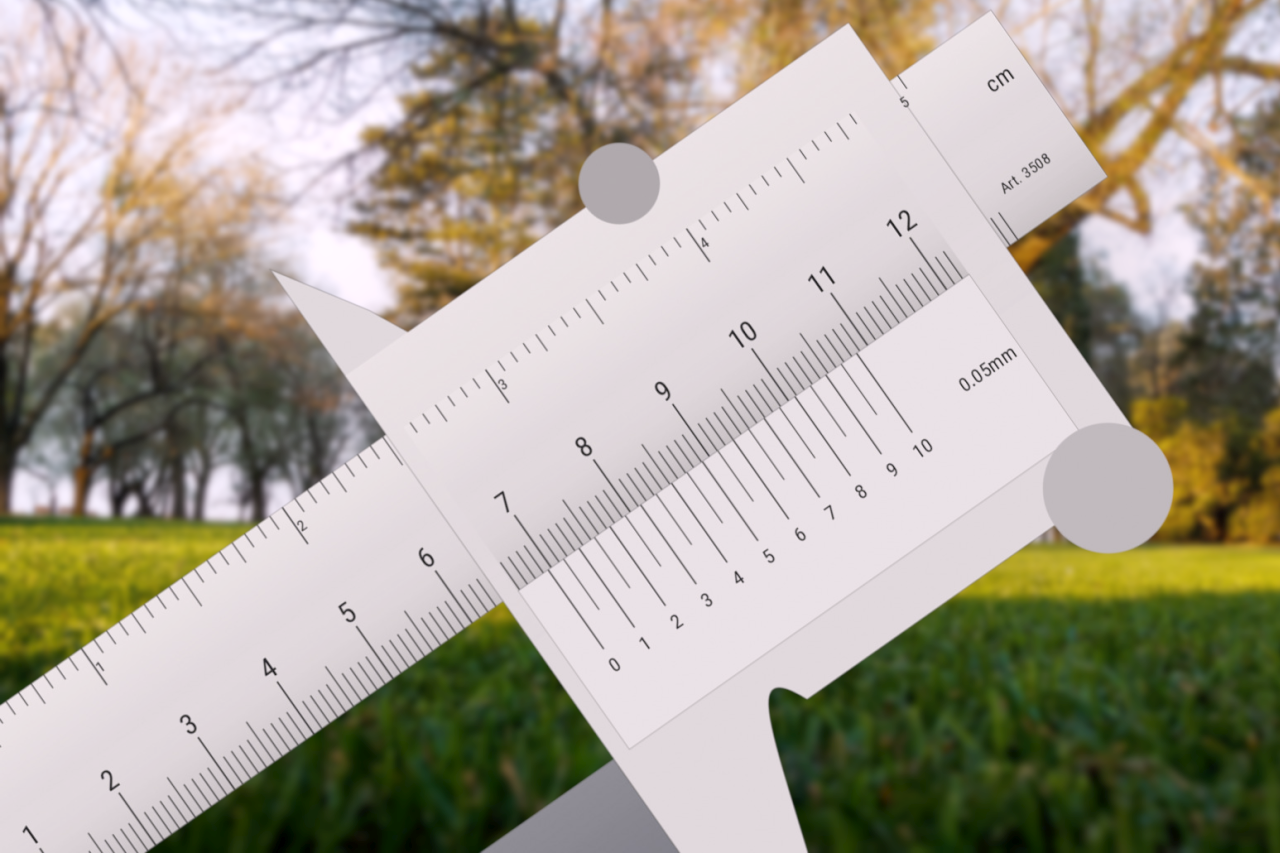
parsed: 69.6 mm
